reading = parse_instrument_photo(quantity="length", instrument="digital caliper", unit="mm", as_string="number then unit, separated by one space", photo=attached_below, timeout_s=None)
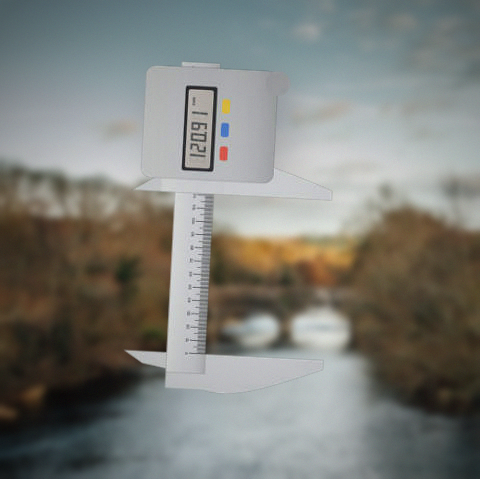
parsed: 120.91 mm
